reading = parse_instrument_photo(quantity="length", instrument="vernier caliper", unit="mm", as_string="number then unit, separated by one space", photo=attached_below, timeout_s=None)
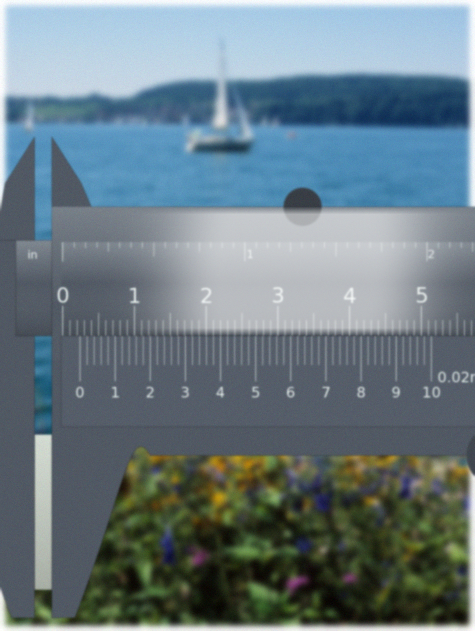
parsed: 2.4 mm
